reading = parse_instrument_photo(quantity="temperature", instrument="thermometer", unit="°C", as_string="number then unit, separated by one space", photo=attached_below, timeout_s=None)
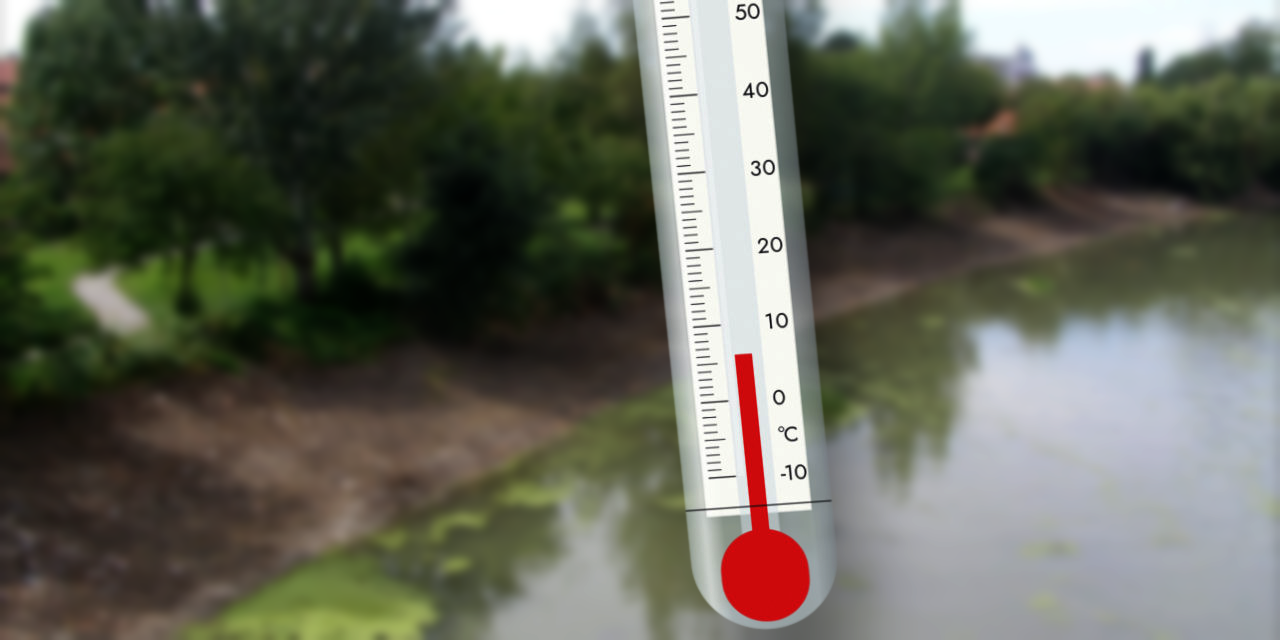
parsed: 6 °C
